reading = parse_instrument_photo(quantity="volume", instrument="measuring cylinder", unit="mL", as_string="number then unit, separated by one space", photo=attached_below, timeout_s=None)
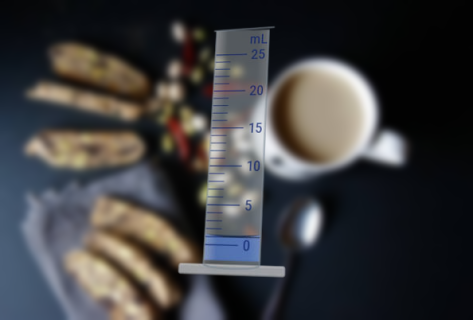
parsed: 1 mL
